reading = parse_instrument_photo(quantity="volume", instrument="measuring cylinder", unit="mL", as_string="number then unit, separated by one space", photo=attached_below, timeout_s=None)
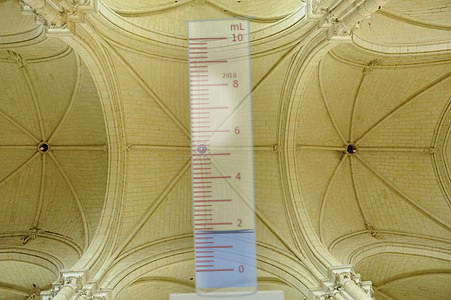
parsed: 1.6 mL
